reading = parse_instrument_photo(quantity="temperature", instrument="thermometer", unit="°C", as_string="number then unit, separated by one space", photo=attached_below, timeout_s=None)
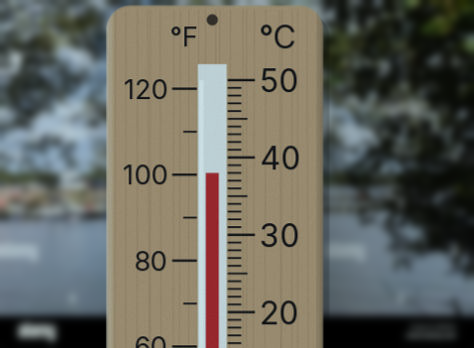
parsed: 38 °C
